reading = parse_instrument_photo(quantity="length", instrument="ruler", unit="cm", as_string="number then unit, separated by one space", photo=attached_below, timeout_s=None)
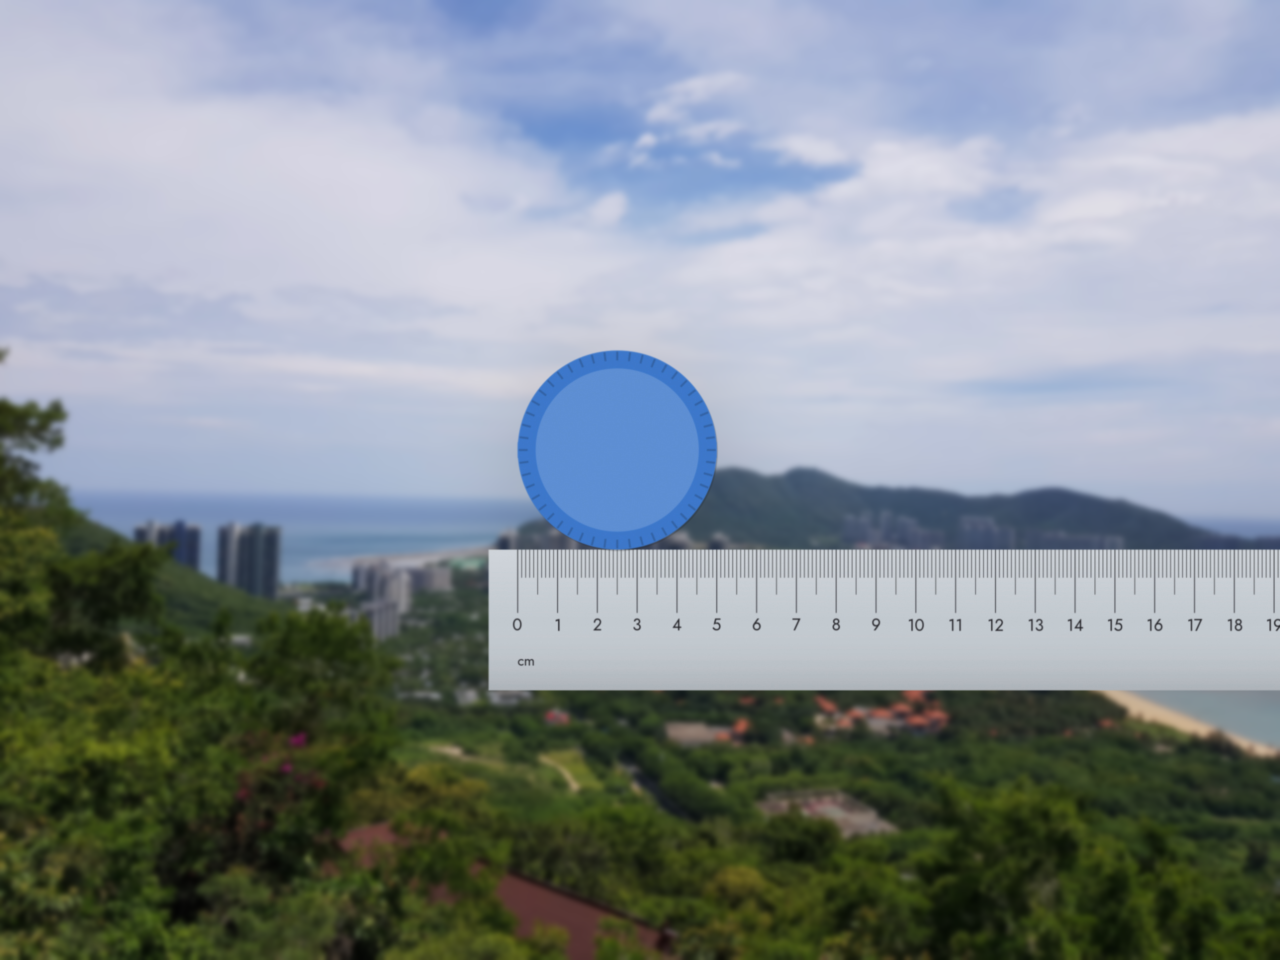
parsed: 5 cm
